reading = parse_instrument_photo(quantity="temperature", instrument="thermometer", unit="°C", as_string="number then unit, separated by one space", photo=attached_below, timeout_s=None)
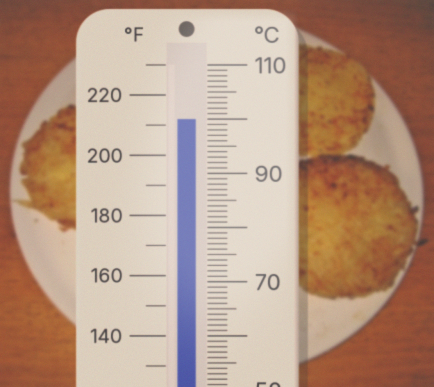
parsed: 100 °C
